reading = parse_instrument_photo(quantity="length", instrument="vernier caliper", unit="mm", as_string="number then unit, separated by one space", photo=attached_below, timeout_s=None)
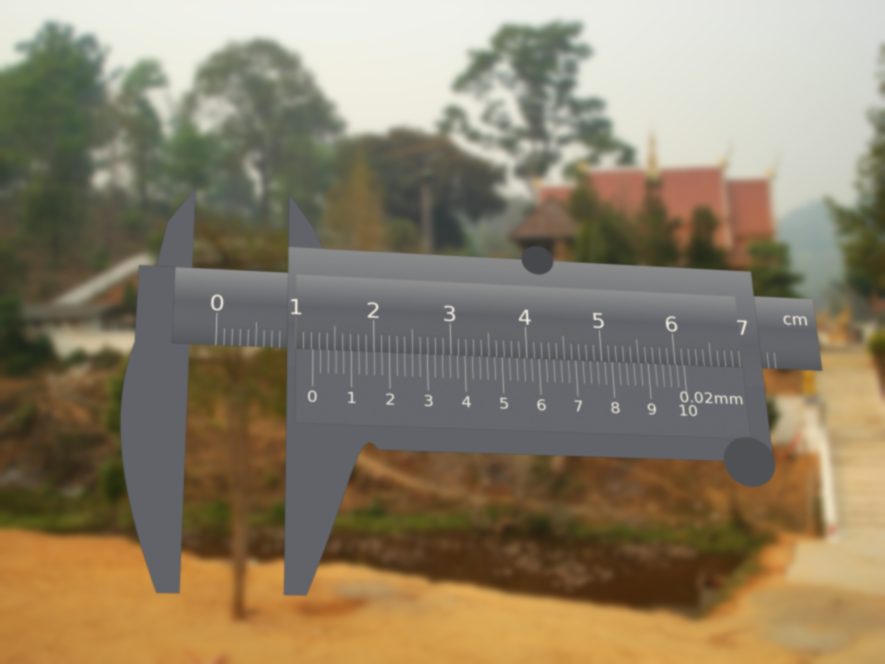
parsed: 12.2 mm
